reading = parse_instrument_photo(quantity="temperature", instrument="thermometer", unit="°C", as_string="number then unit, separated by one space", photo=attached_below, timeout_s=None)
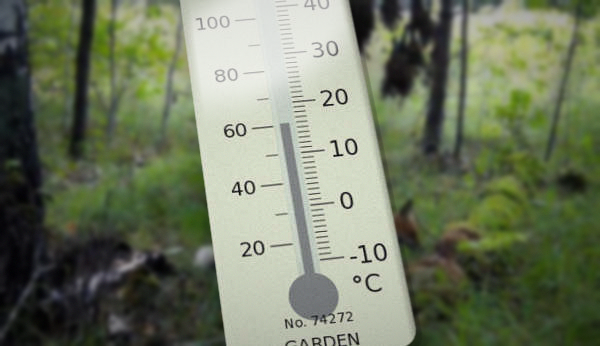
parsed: 16 °C
